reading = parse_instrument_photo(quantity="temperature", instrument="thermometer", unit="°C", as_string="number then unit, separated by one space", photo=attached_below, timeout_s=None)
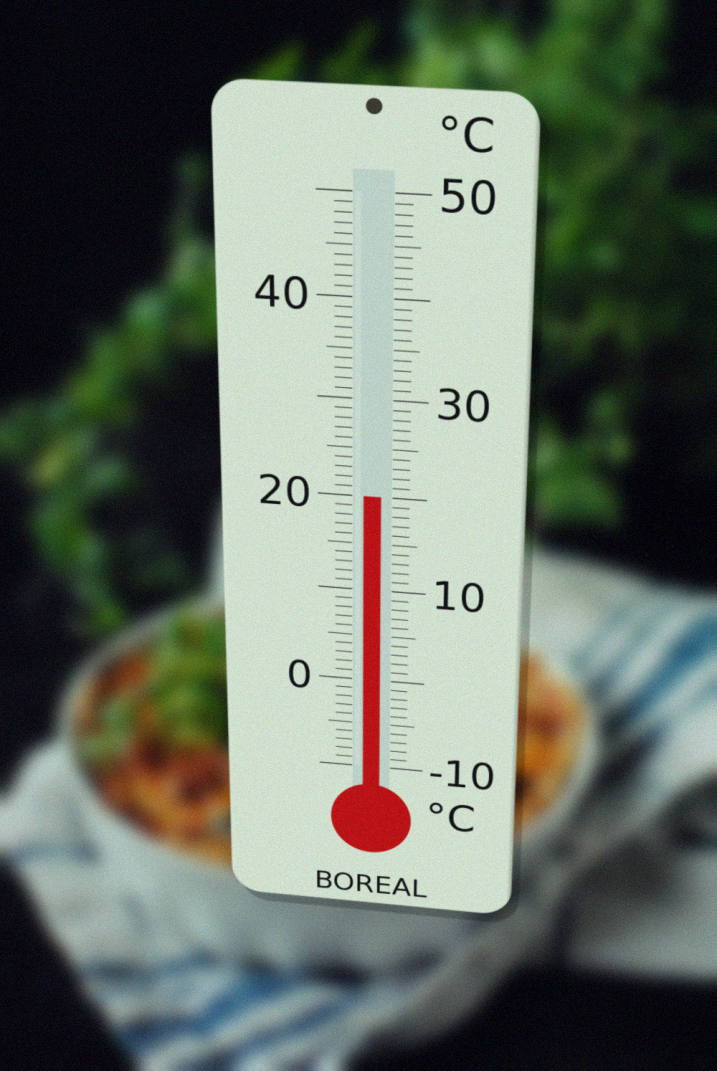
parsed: 20 °C
